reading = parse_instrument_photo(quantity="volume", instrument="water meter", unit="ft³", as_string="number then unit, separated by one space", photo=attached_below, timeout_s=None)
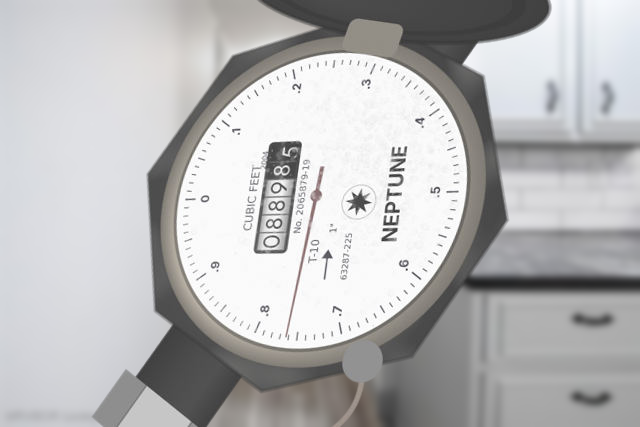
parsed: 88984.76 ft³
